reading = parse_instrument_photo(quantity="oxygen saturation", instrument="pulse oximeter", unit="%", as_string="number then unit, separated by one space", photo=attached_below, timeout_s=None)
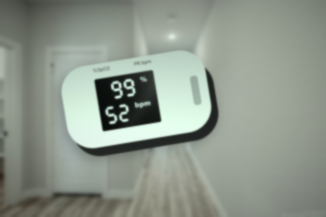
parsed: 99 %
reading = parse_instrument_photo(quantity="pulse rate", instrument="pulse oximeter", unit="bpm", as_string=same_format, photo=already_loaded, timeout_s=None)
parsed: 52 bpm
